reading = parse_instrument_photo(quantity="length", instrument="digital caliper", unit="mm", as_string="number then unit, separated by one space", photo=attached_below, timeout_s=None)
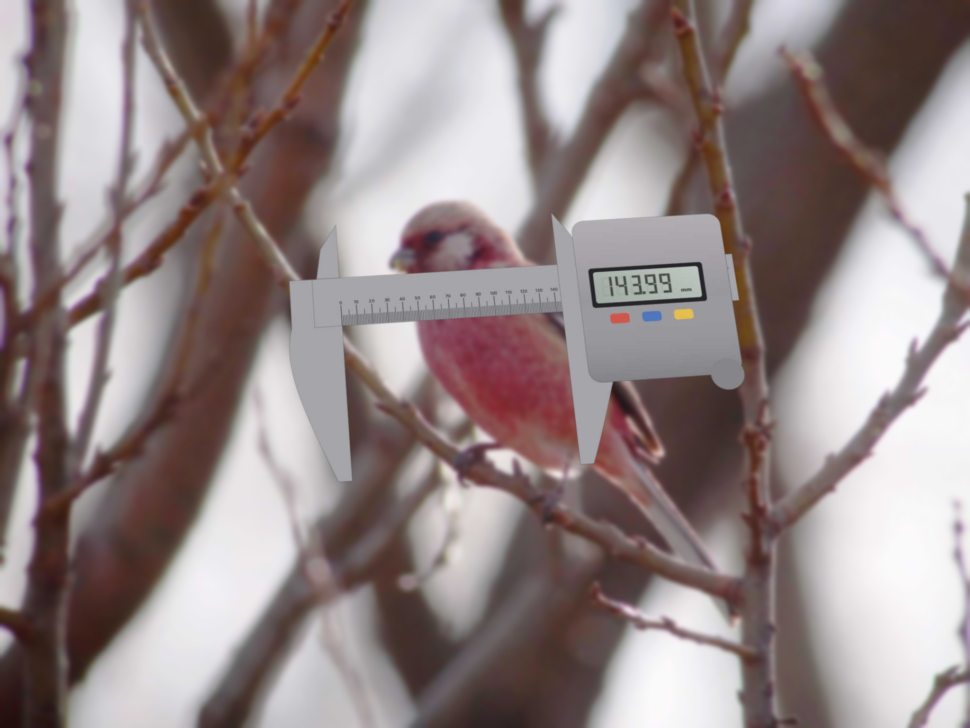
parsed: 143.99 mm
